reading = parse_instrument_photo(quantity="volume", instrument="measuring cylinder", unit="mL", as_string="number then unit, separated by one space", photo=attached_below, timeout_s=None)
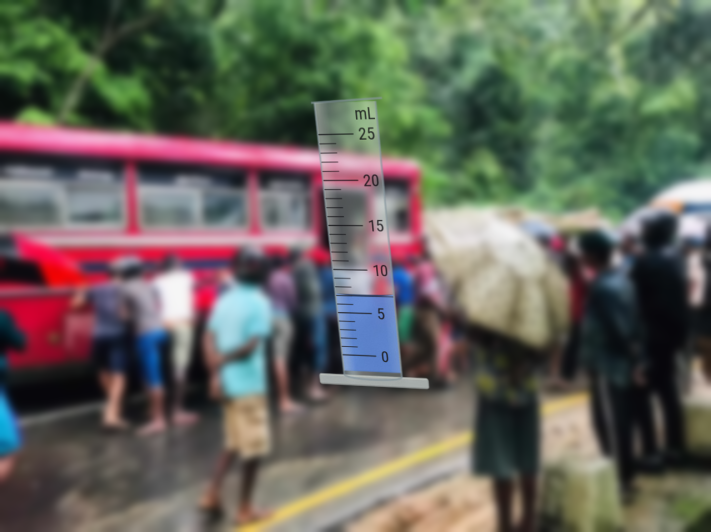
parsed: 7 mL
